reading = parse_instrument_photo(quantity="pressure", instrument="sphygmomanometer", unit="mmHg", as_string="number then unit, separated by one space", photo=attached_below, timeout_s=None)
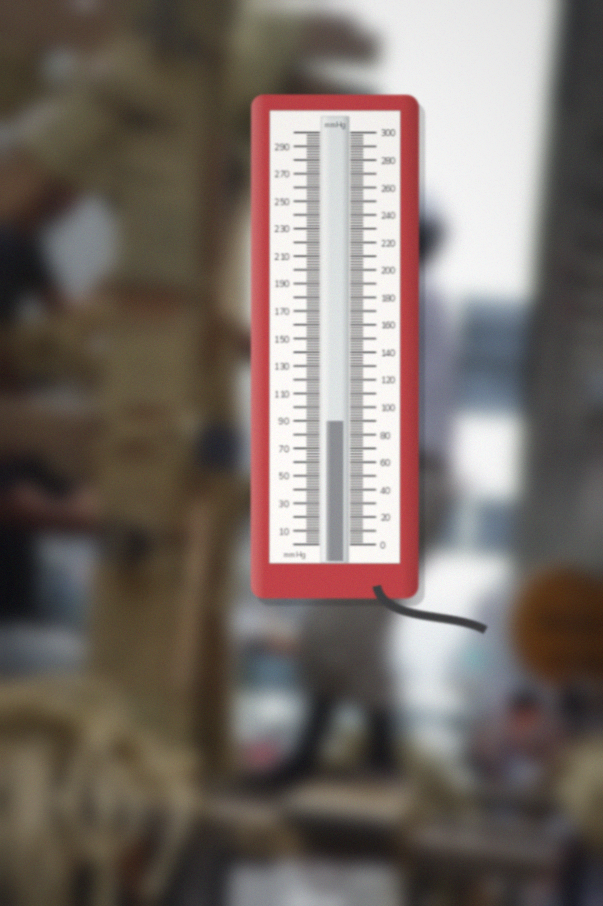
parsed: 90 mmHg
